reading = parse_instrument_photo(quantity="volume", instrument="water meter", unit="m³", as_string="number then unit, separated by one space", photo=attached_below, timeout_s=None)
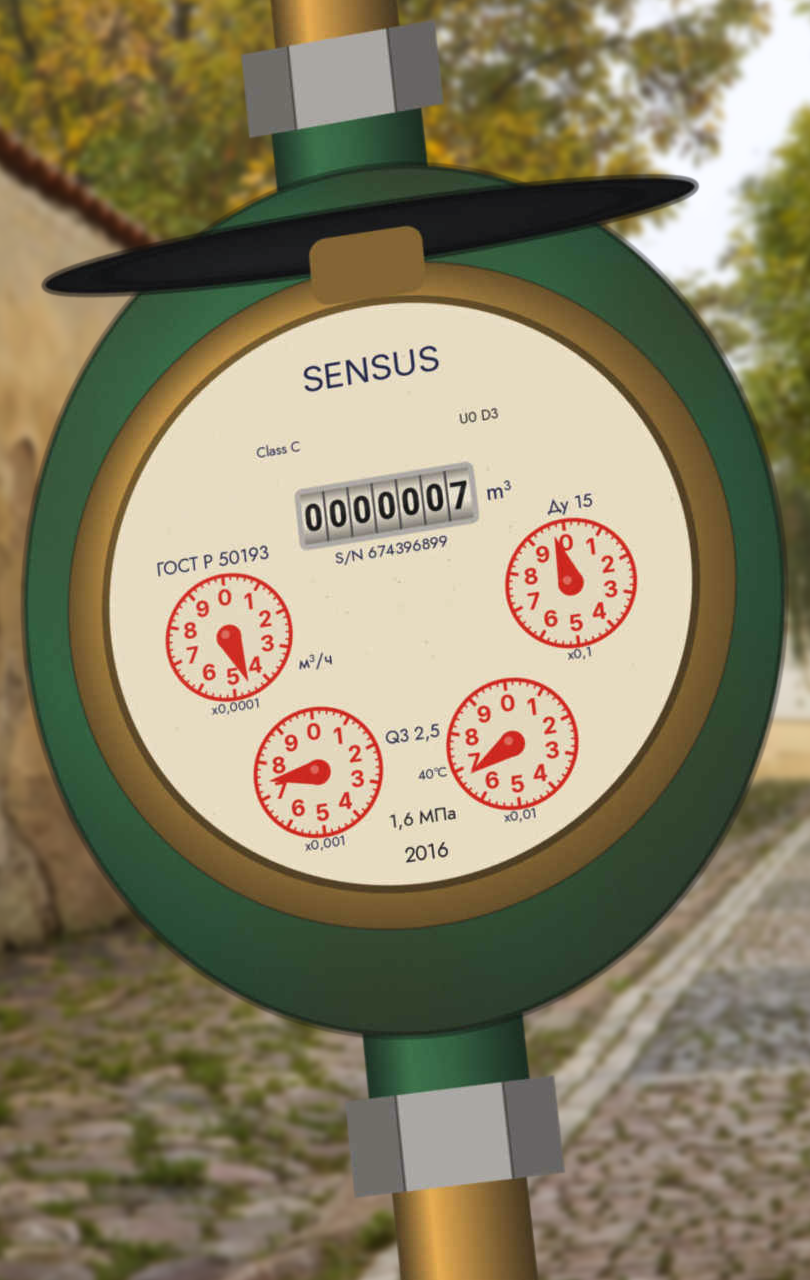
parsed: 6.9674 m³
